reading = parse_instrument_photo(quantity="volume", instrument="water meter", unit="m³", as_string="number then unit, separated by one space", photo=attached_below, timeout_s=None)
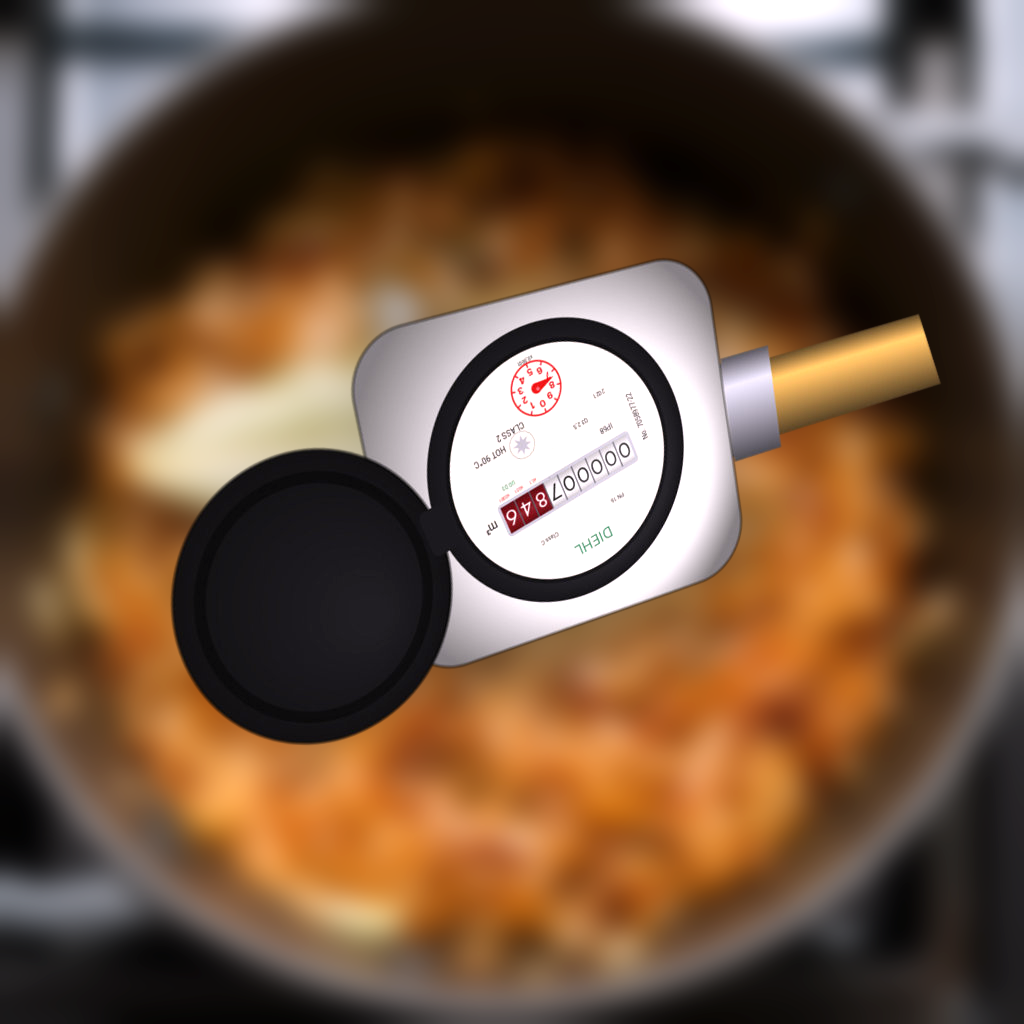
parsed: 7.8467 m³
